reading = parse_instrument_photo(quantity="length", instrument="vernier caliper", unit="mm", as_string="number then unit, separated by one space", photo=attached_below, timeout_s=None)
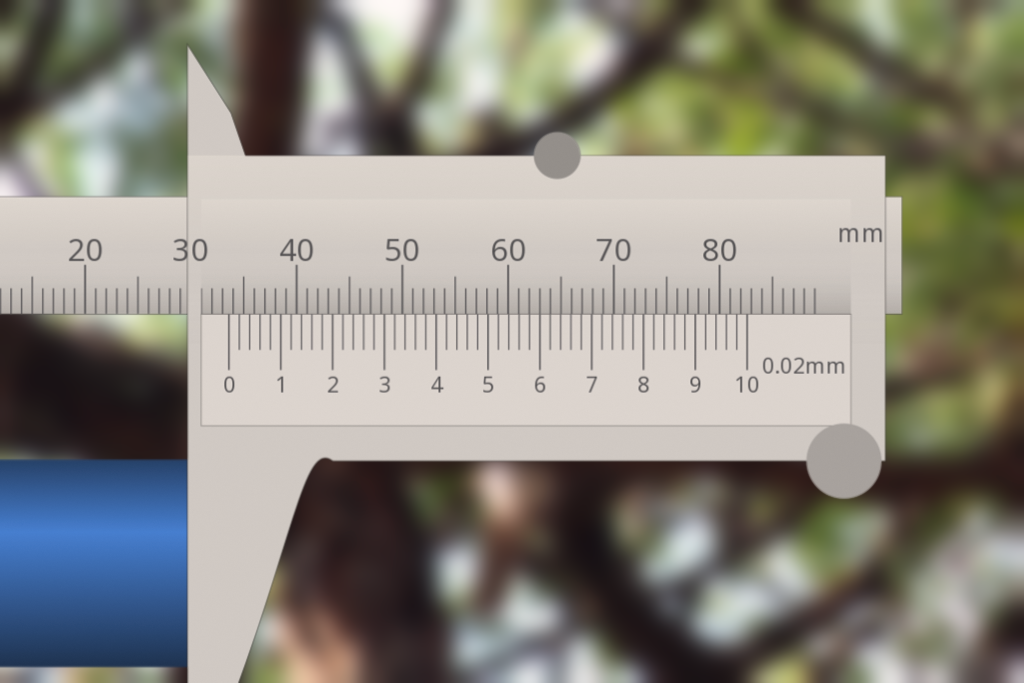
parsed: 33.6 mm
